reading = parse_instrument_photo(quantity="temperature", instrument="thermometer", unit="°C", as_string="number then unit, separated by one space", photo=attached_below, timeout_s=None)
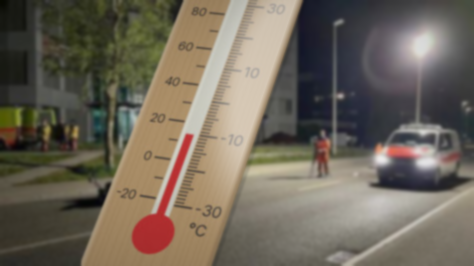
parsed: -10 °C
